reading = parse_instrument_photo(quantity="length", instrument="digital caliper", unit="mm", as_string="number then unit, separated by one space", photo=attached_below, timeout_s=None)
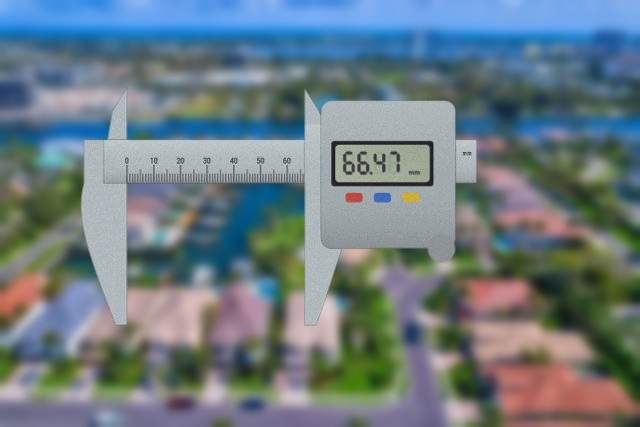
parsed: 66.47 mm
